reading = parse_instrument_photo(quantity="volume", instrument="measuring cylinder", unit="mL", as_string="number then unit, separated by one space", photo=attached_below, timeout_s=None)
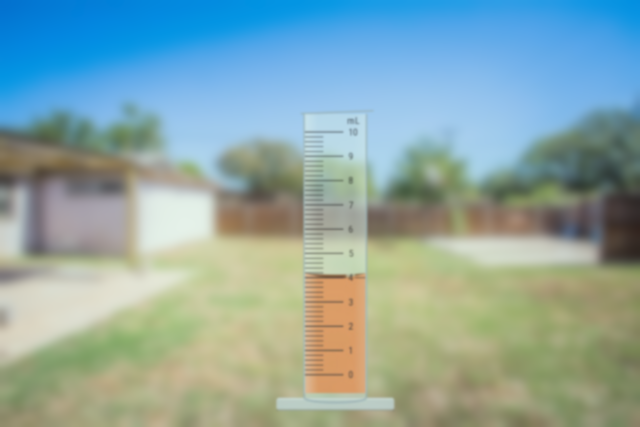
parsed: 4 mL
